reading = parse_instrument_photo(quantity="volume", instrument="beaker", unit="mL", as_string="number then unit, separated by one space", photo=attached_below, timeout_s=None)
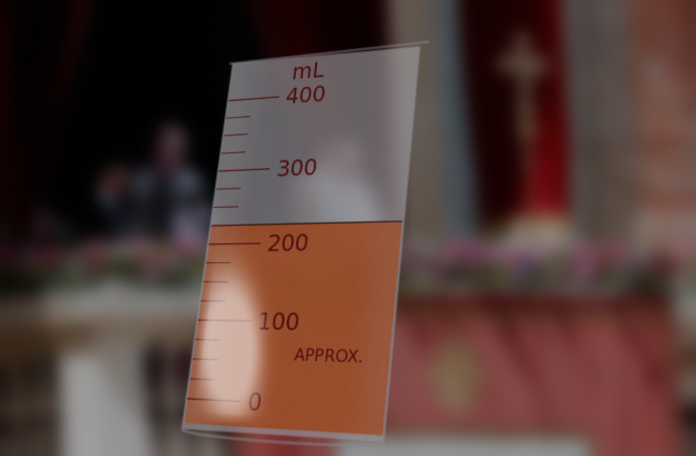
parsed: 225 mL
